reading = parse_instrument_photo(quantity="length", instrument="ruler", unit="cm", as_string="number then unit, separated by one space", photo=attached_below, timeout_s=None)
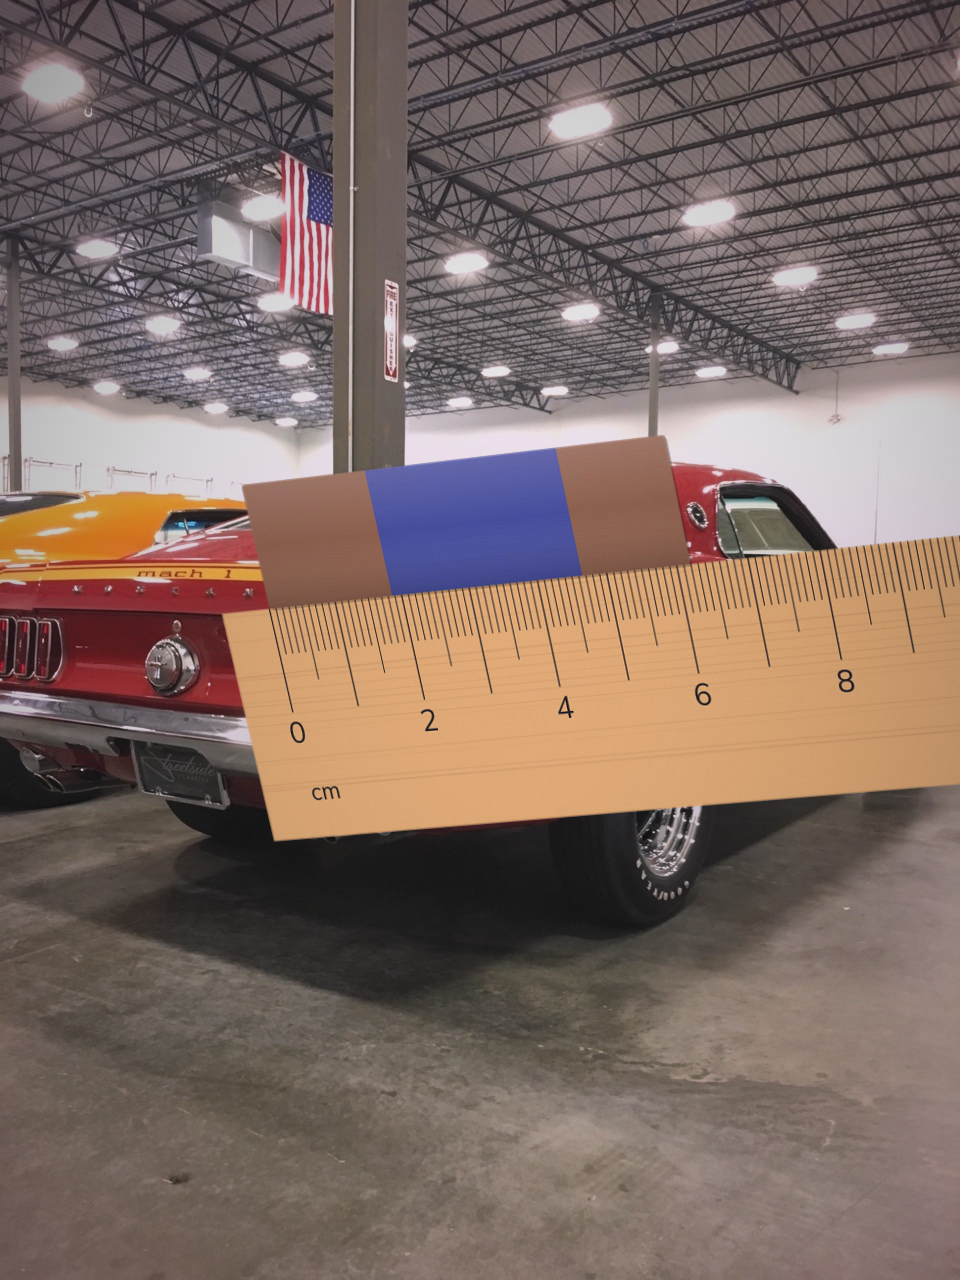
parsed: 6.2 cm
